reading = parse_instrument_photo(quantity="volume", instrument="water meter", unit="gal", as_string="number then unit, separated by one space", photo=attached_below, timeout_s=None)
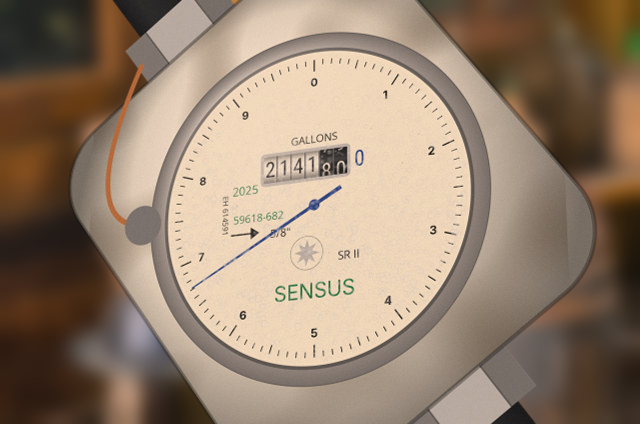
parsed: 2141796.7 gal
